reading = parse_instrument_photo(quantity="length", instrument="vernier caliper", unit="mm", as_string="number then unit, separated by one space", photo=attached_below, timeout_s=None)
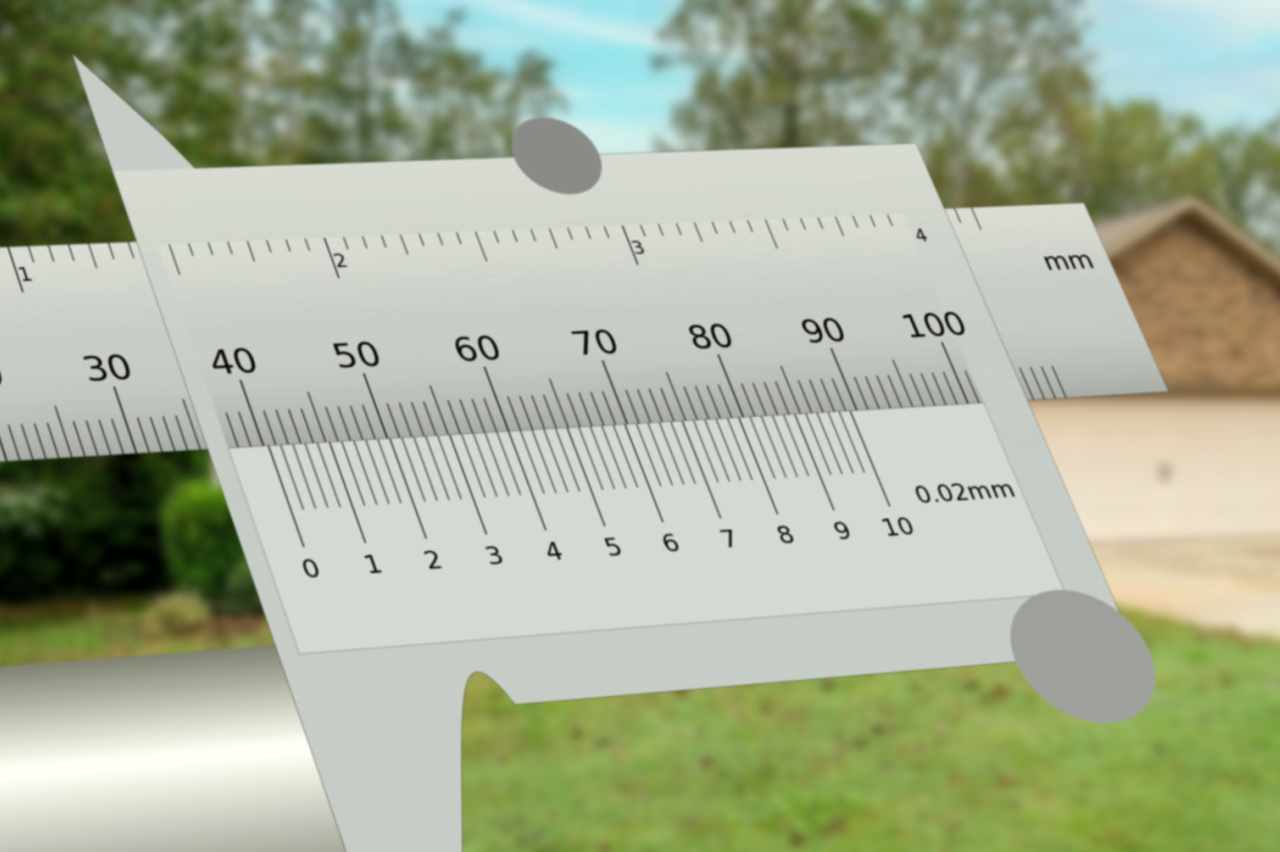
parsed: 40.4 mm
